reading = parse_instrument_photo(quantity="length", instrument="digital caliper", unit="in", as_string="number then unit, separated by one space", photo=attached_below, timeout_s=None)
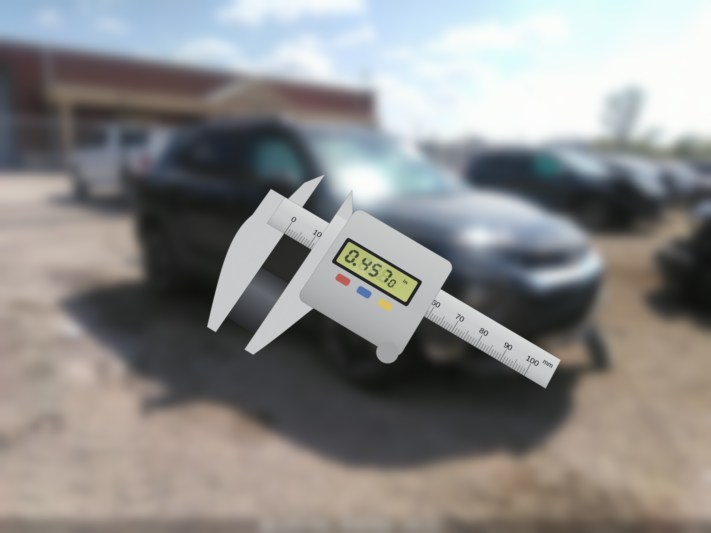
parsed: 0.4570 in
